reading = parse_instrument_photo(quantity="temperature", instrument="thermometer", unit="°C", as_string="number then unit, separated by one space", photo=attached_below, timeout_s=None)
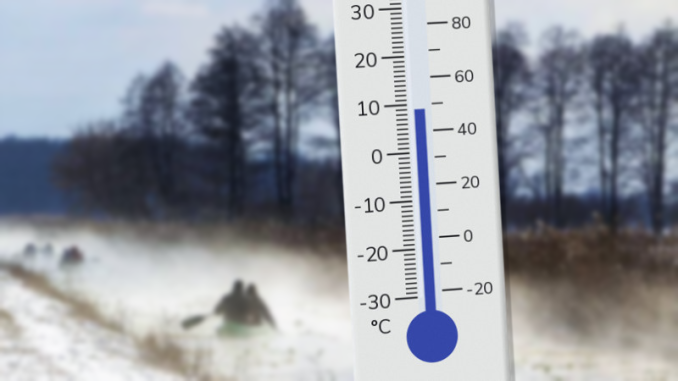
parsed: 9 °C
